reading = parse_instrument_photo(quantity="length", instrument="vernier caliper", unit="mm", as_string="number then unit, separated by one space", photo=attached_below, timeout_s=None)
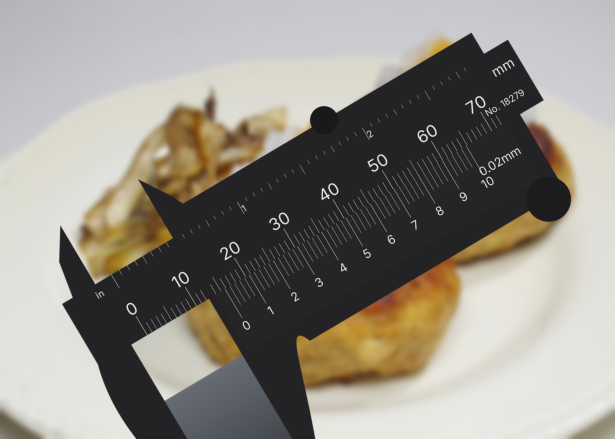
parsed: 15.8 mm
